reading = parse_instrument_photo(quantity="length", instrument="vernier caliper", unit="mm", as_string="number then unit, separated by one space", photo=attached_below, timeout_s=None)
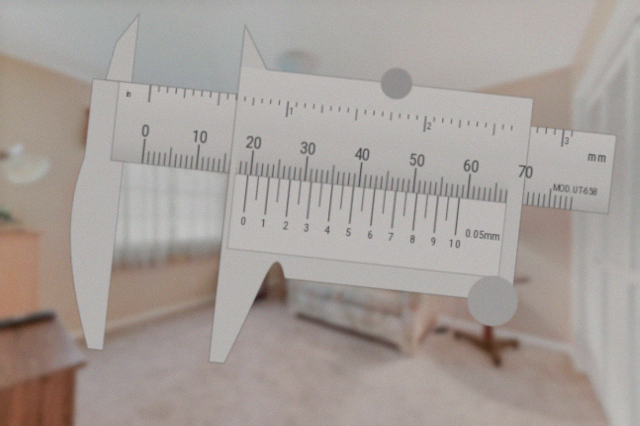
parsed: 19.5 mm
